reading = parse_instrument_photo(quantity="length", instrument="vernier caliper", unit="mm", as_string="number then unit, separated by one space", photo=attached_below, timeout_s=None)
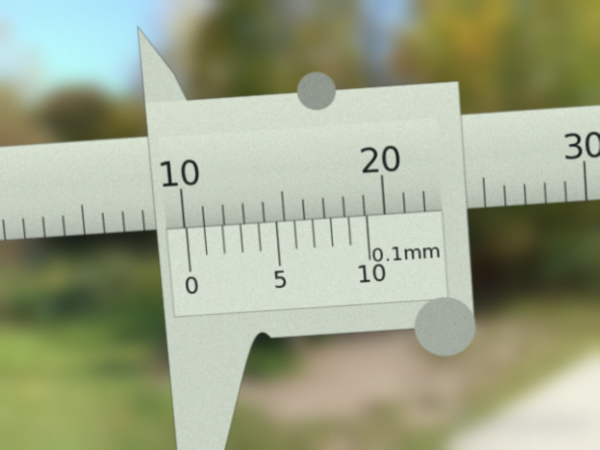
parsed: 10.1 mm
